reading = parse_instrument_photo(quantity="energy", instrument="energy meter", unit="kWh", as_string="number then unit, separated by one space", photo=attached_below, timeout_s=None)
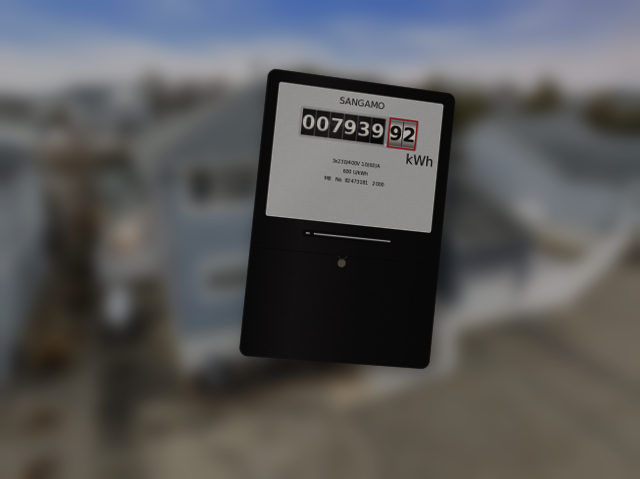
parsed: 7939.92 kWh
